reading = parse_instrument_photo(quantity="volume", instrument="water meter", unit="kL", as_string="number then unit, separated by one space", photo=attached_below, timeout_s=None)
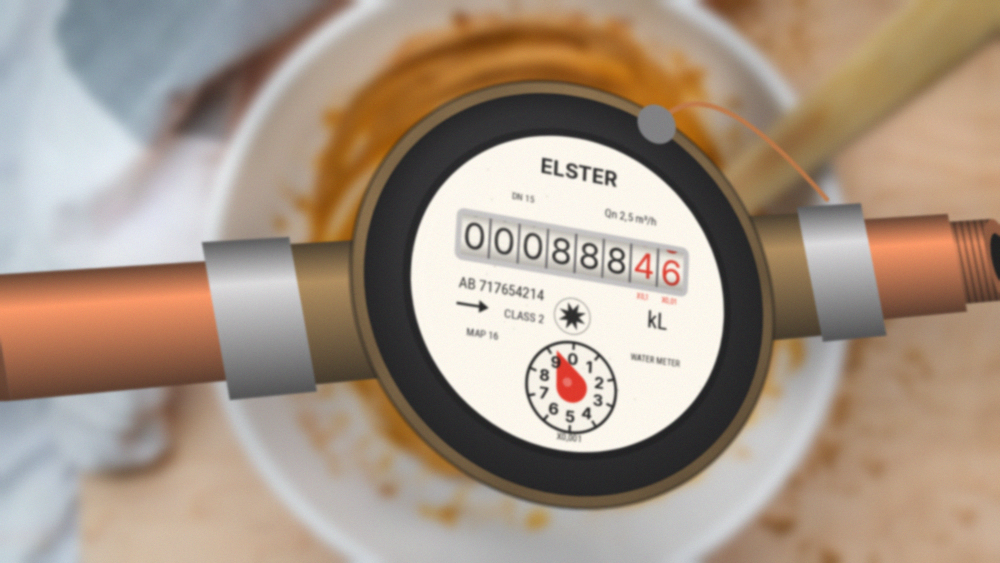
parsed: 888.459 kL
